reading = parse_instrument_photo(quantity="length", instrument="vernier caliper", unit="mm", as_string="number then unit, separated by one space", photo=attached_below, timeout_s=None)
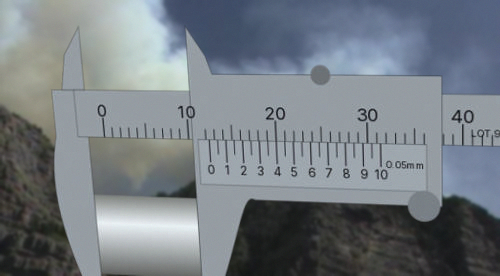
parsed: 12.4 mm
